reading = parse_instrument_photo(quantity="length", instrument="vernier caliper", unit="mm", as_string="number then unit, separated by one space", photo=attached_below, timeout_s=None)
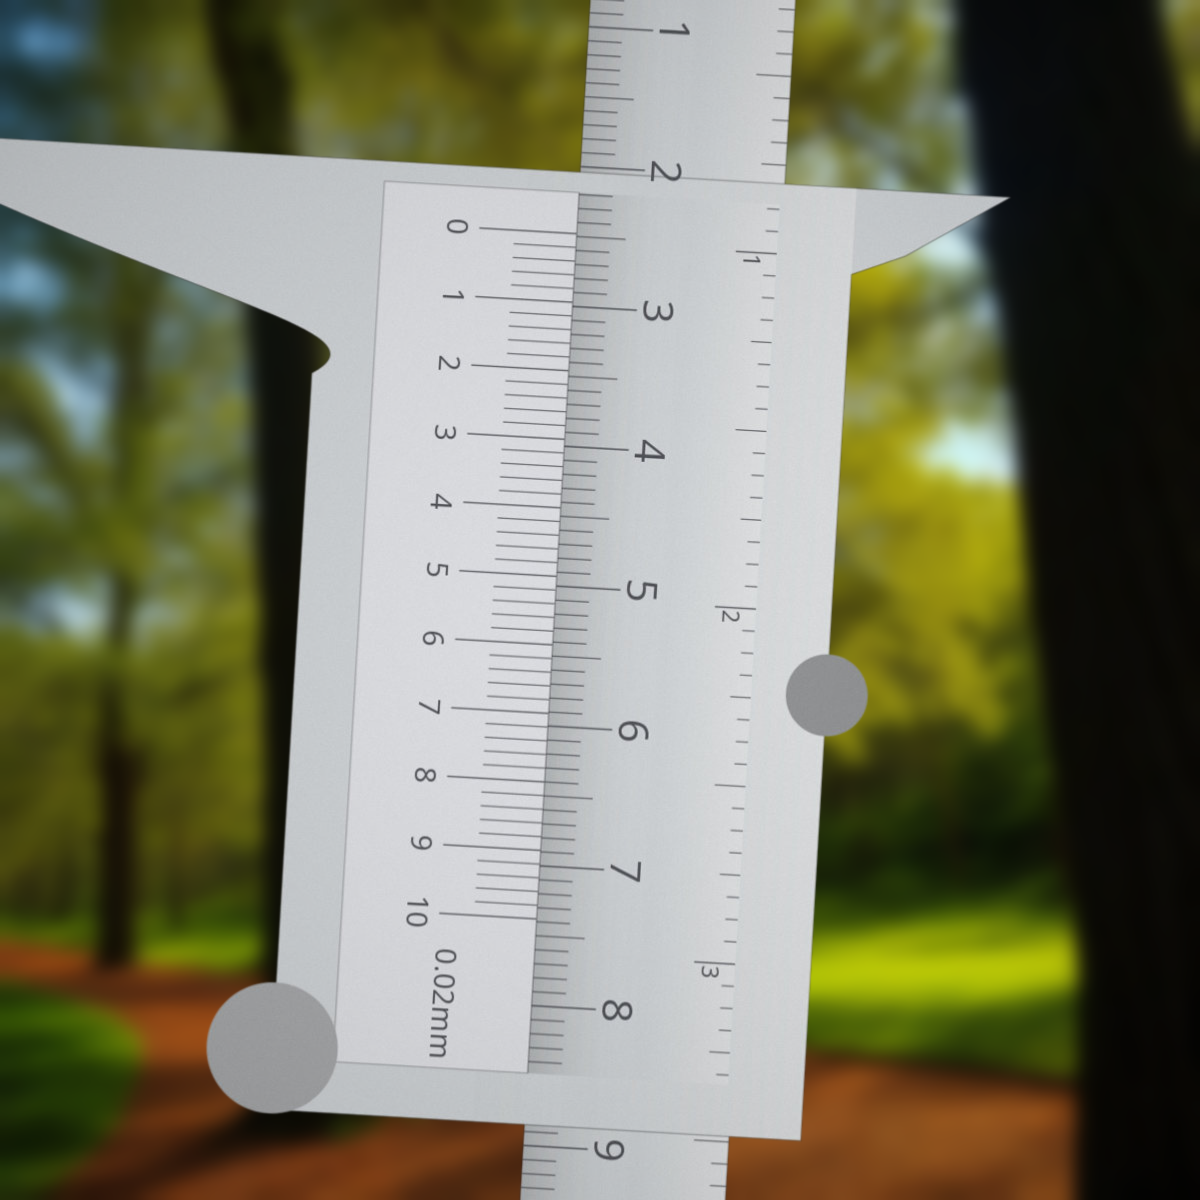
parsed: 24.8 mm
